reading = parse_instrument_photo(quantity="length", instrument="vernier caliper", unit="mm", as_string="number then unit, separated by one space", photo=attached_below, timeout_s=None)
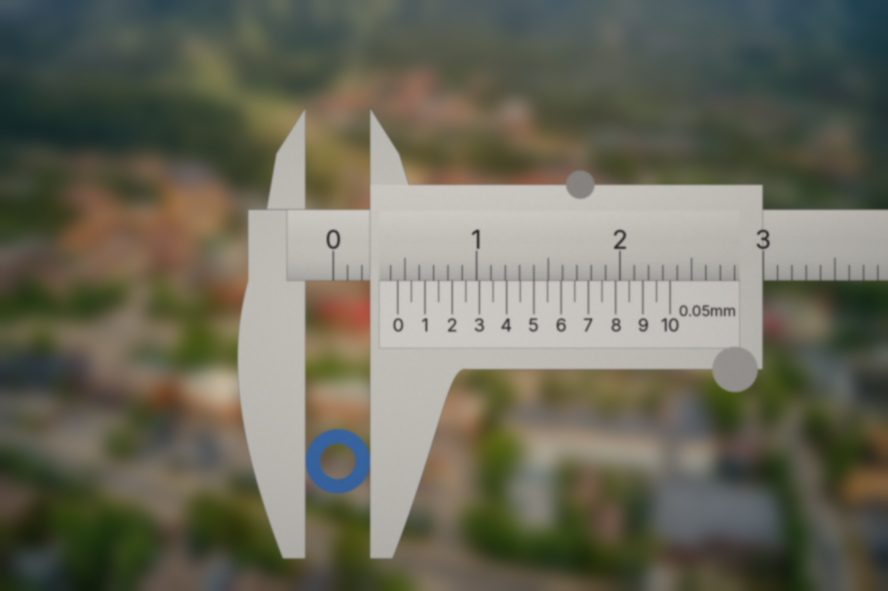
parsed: 4.5 mm
